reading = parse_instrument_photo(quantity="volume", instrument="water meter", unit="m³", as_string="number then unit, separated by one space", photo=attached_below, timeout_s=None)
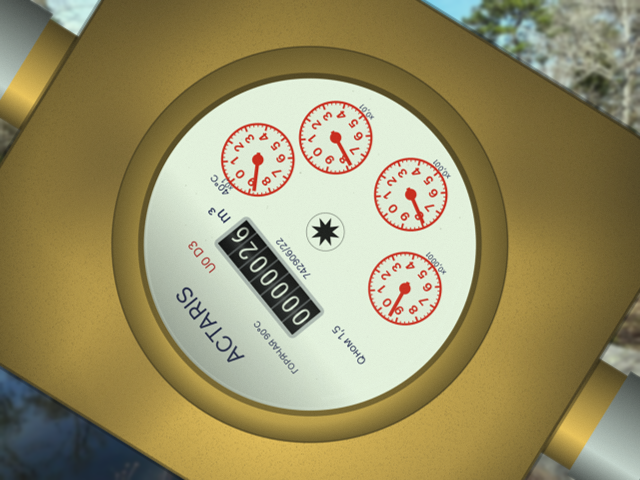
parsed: 25.8779 m³
